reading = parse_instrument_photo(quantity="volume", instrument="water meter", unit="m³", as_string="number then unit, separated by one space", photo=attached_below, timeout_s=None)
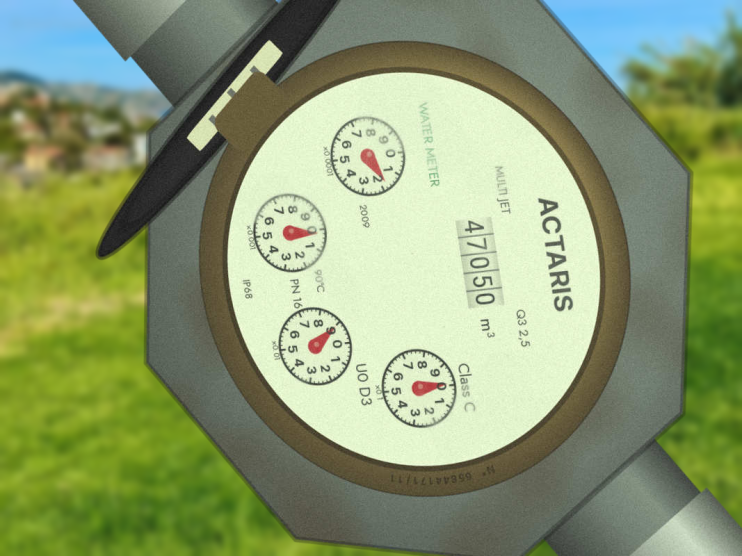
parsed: 47049.9901 m³
